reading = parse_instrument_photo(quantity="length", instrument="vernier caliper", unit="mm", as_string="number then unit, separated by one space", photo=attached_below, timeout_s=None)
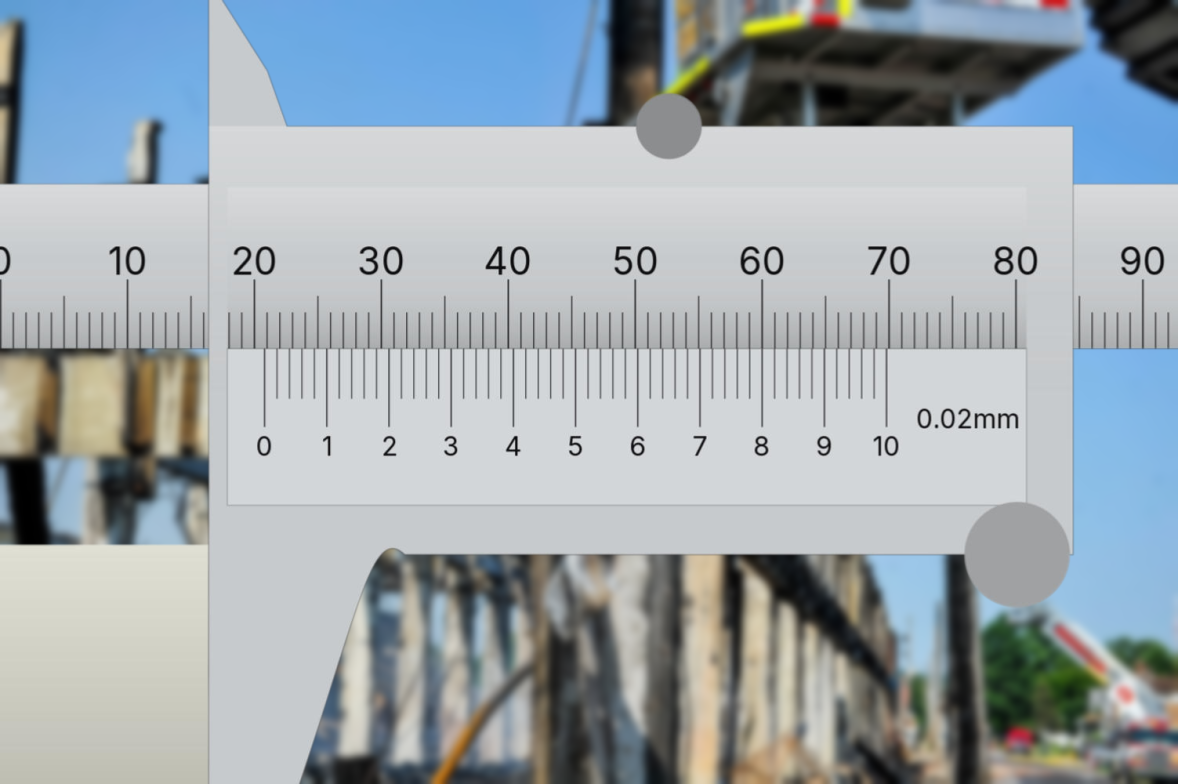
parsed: 20.8 mm
